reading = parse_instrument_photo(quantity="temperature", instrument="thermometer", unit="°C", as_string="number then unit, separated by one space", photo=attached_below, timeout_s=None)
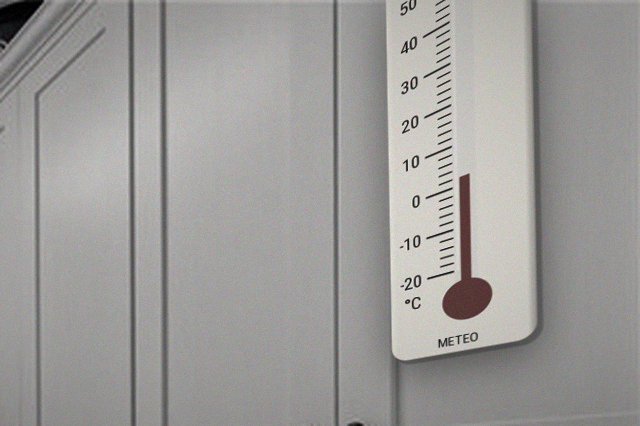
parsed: 2 °C
